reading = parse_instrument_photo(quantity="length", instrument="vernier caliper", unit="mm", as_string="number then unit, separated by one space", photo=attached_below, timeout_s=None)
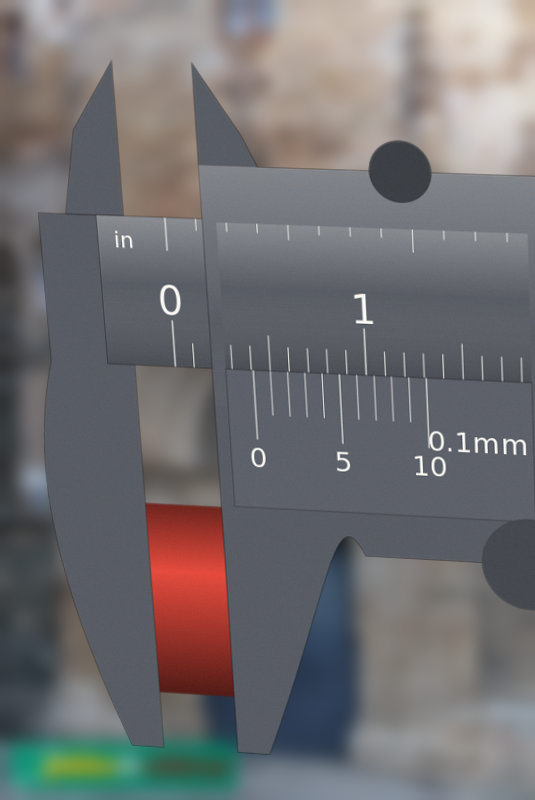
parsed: 4.1 mm
